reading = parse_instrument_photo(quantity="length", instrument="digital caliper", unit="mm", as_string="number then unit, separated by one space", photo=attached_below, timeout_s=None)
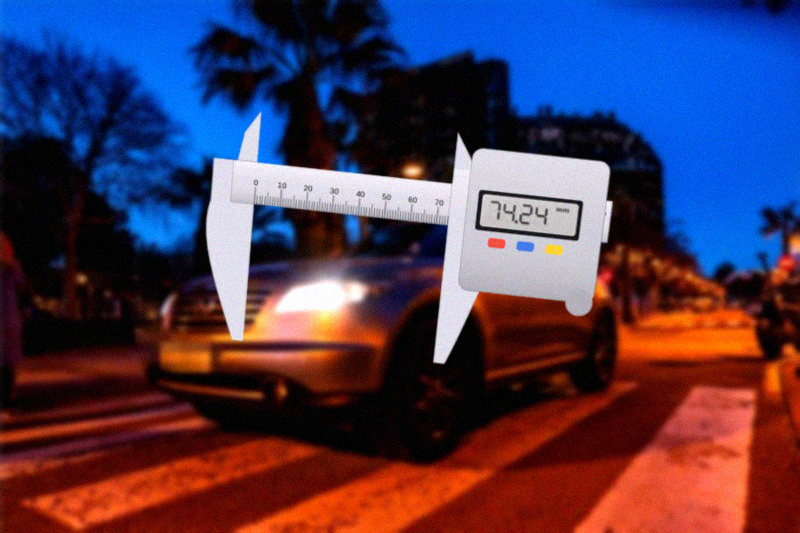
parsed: 74.24 mm
